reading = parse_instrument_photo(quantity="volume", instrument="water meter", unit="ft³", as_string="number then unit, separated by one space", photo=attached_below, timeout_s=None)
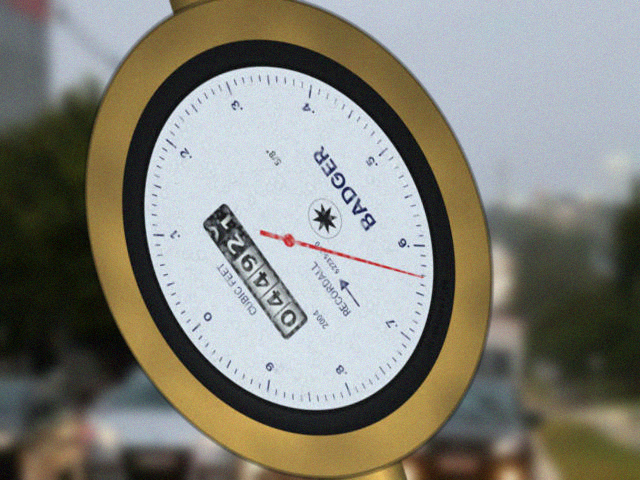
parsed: 44920.63 ft³
